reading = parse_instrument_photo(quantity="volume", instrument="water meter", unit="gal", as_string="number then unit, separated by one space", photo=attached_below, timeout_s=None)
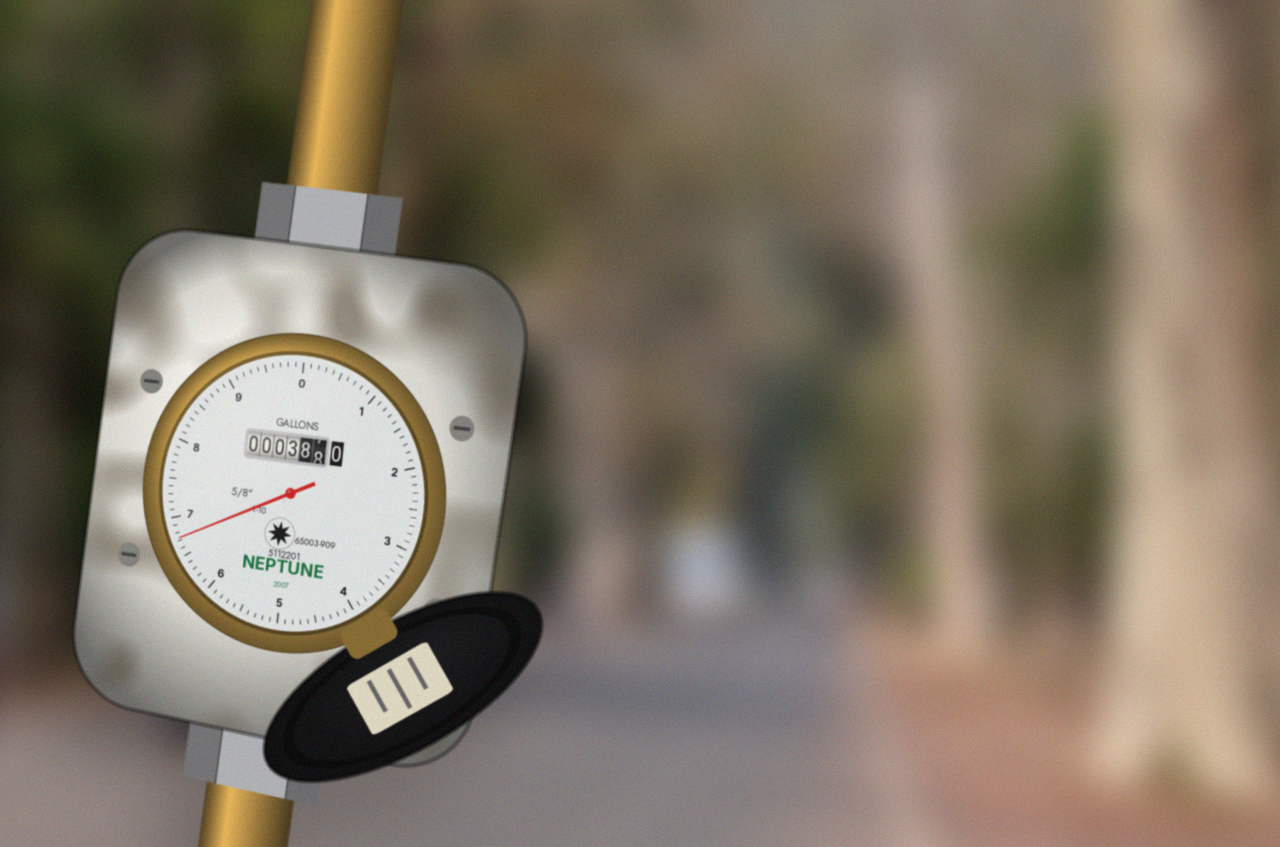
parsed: 3876.7 gal
